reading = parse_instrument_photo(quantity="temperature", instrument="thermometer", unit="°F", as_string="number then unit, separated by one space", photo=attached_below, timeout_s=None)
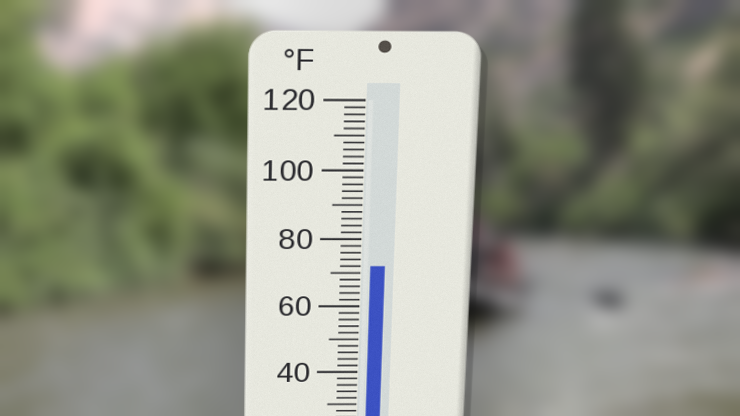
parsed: 72 °F
